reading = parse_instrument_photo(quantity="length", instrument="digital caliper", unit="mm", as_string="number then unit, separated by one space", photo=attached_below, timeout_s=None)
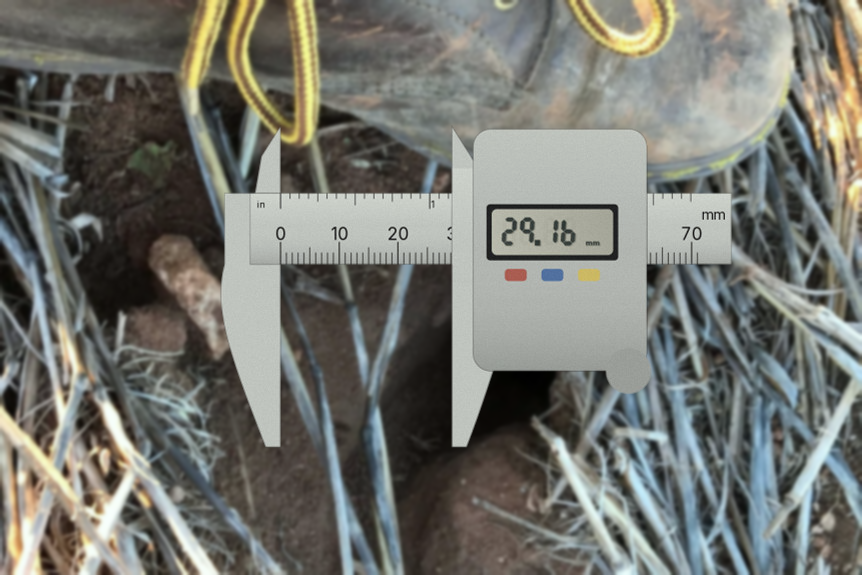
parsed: 29.16 mm
